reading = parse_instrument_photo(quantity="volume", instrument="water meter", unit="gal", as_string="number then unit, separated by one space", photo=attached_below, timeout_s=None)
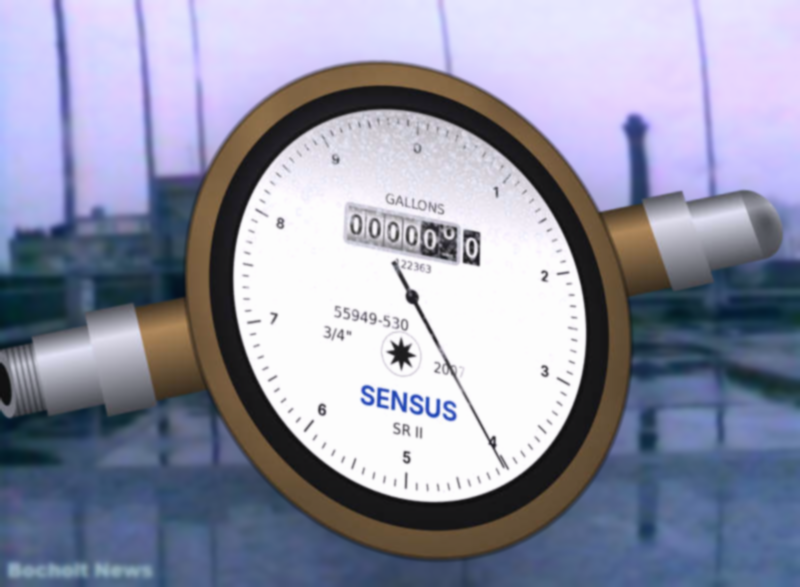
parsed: 64.0 gal
